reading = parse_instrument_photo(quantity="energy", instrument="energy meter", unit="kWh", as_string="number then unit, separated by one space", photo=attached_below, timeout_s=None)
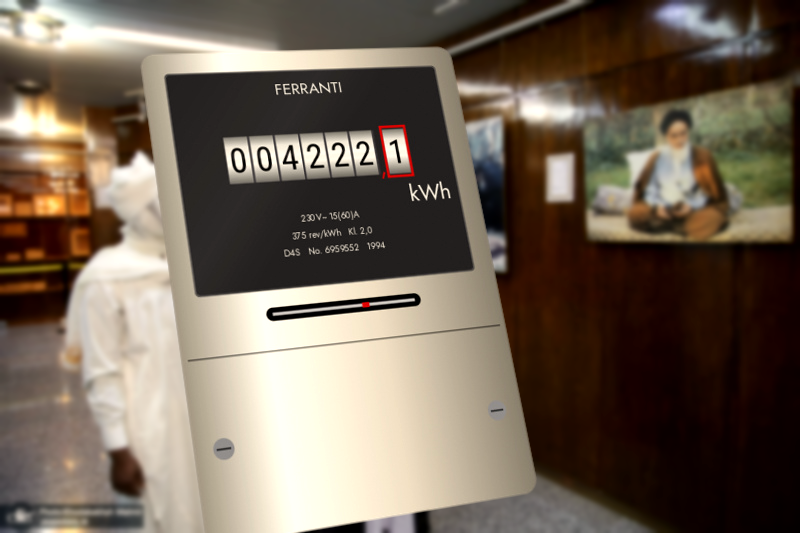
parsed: 4222.1 kWh
